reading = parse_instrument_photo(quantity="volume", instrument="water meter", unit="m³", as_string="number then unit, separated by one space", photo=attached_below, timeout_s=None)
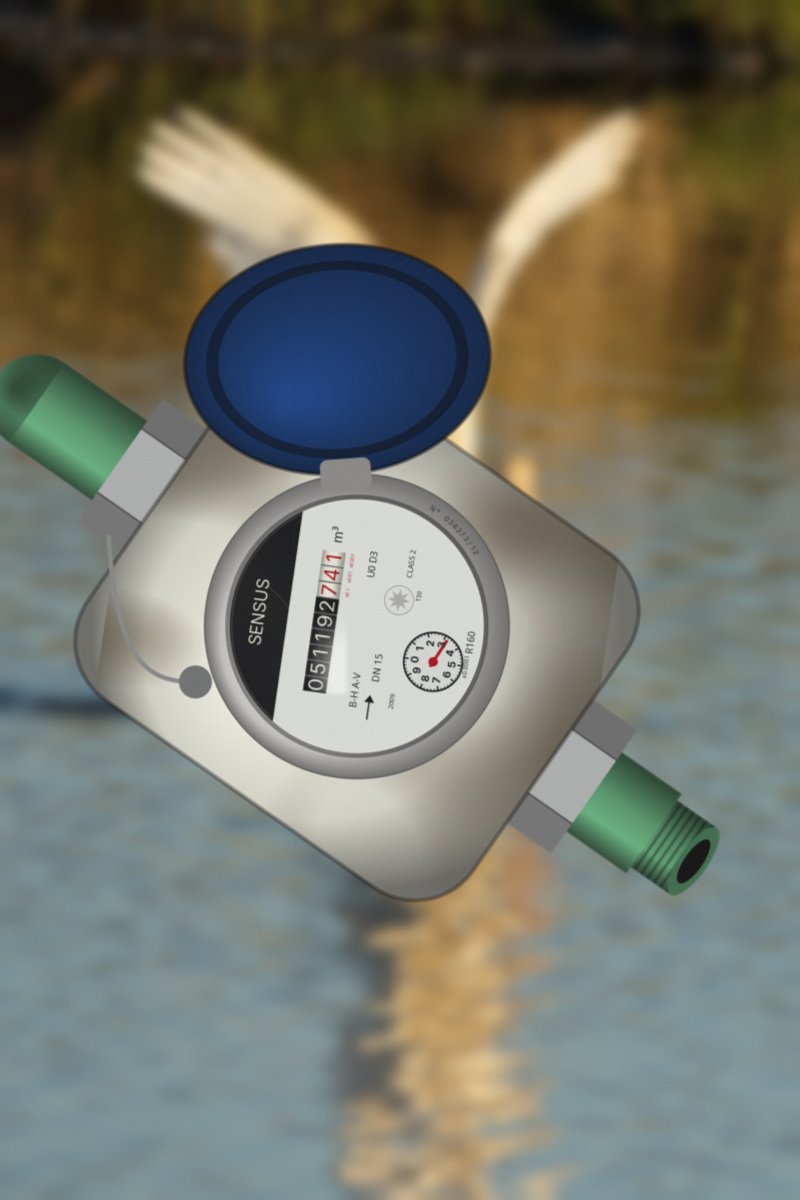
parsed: 51192.7413 m³
